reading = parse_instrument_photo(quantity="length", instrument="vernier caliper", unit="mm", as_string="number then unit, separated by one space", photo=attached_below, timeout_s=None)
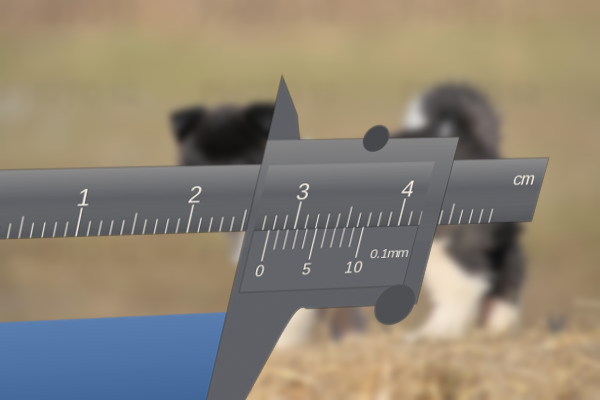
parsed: 27.6 mm
